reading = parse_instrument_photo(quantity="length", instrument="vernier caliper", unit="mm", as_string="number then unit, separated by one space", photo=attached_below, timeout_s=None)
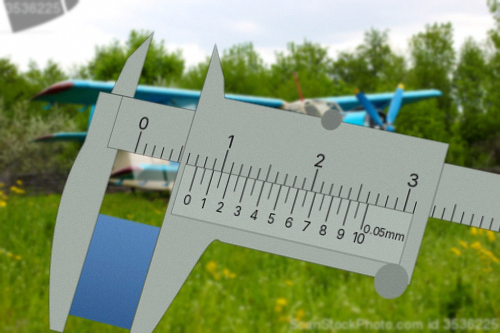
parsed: 7.2 mm
